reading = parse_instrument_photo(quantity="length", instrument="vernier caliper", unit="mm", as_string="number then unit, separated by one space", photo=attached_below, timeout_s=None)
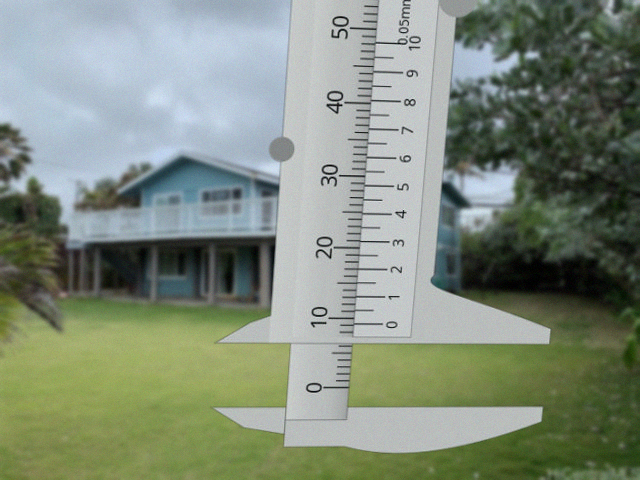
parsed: 9.2 mm
